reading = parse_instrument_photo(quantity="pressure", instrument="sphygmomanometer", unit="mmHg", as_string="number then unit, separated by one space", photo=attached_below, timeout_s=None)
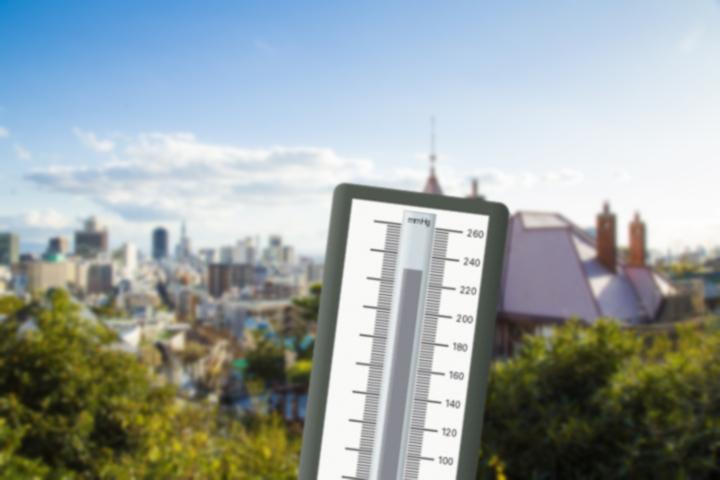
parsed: 230 mmHg
